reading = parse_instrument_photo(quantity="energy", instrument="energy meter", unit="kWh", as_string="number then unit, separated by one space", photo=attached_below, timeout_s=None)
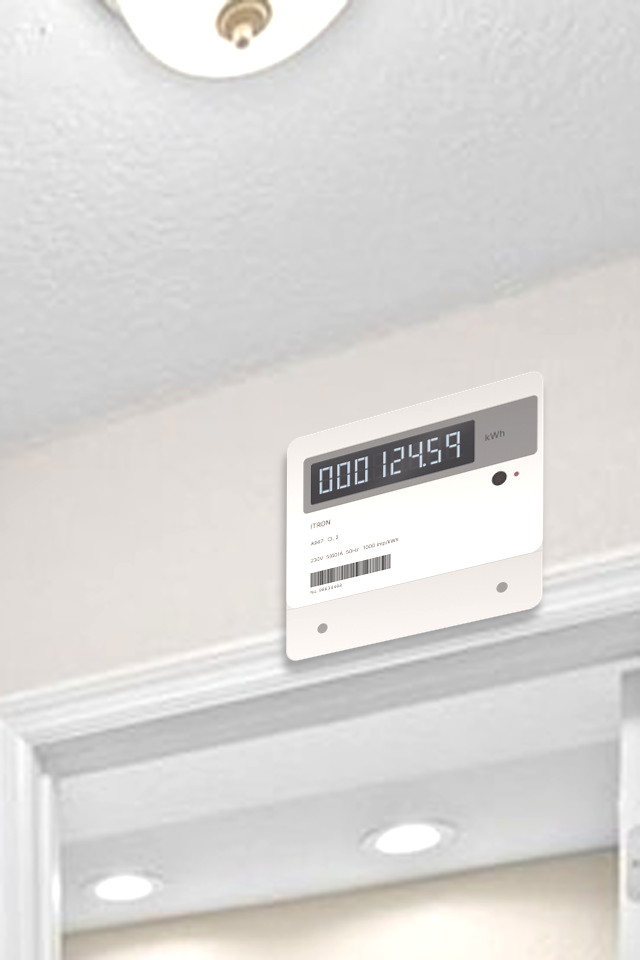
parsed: 124.59 kWh
